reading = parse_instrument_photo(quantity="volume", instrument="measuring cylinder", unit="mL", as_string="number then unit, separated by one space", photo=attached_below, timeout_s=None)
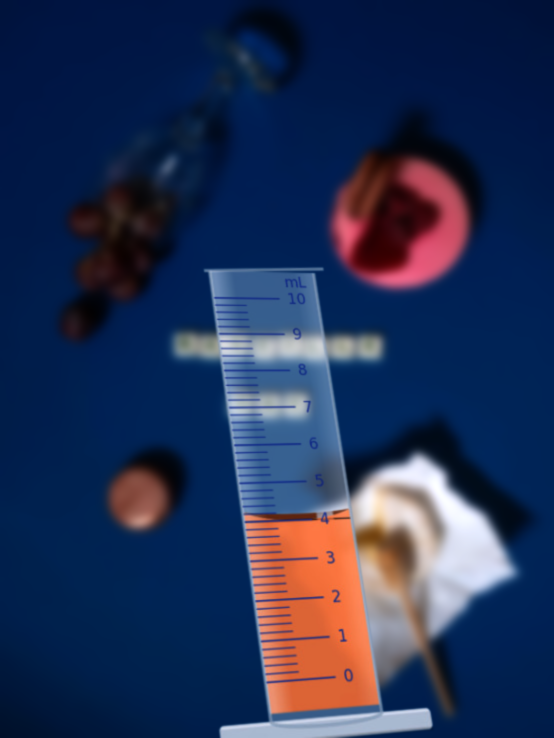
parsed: 4 mL
